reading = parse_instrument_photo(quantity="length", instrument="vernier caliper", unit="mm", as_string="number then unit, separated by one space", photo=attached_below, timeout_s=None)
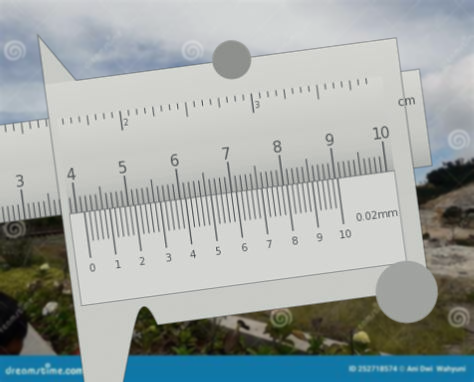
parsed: 41.5 mm
